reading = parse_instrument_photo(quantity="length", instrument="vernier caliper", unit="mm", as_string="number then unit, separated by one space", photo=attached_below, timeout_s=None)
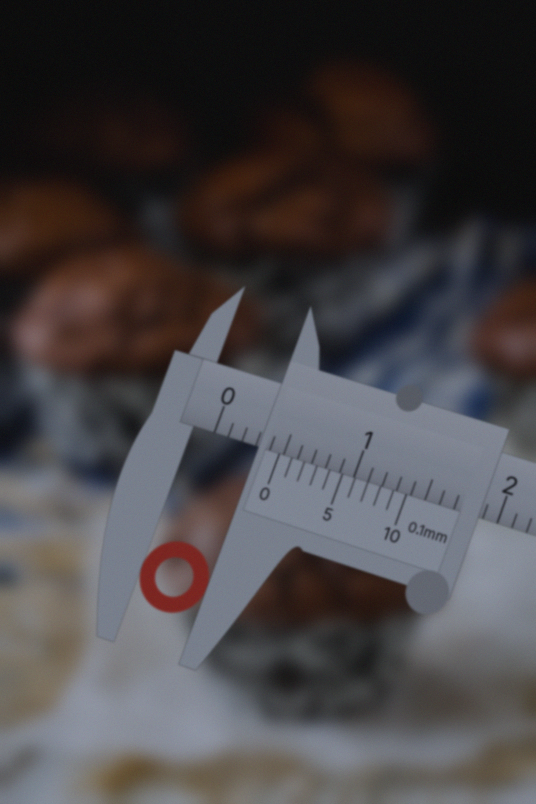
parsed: 4.7 mm
